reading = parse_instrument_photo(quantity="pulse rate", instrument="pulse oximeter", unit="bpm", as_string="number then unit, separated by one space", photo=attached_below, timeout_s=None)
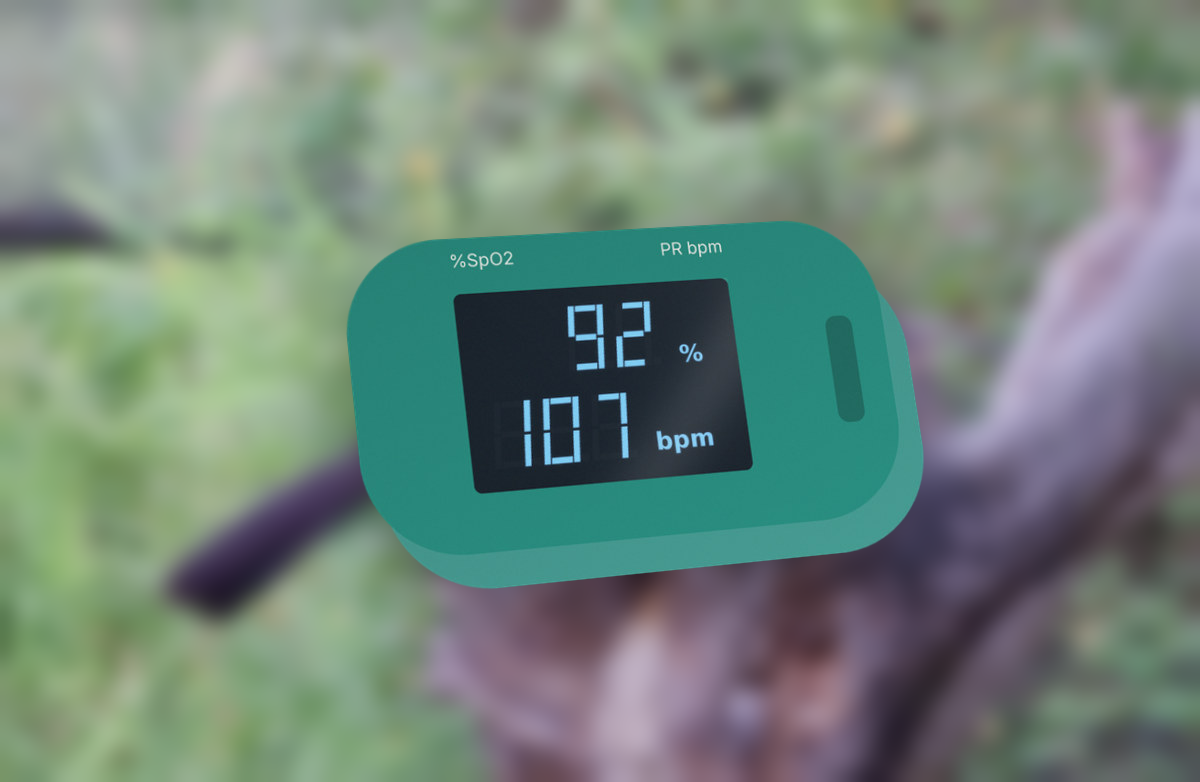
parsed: 107 bpm
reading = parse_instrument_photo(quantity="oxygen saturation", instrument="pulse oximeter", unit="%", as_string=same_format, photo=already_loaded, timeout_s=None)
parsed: 92 %
